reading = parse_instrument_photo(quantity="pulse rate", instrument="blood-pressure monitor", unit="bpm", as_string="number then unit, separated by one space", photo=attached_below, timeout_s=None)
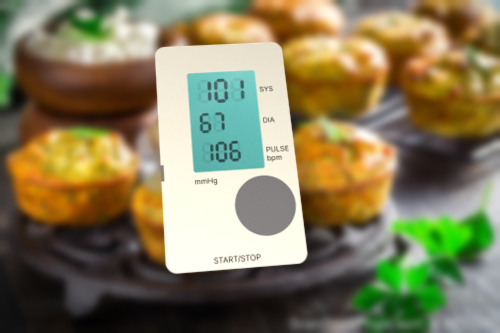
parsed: 106 bpm
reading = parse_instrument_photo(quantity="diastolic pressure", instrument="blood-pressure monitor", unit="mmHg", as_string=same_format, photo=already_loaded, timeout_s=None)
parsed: 67 mmHg
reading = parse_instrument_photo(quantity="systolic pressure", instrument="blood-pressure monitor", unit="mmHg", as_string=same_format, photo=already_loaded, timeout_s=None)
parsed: 101 mmHg
